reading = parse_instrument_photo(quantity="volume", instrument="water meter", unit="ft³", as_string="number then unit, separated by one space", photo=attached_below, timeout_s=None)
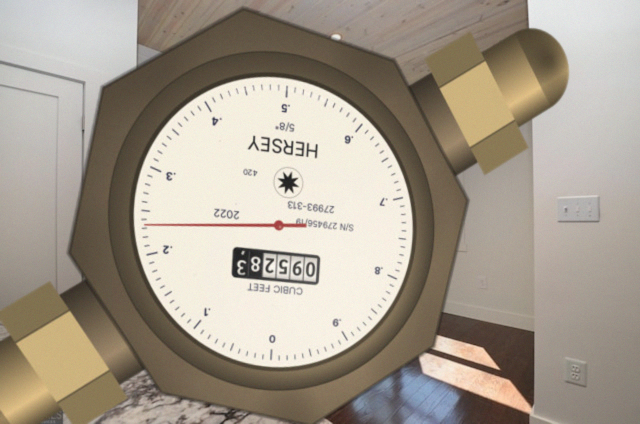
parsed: 95283.23 ft³
